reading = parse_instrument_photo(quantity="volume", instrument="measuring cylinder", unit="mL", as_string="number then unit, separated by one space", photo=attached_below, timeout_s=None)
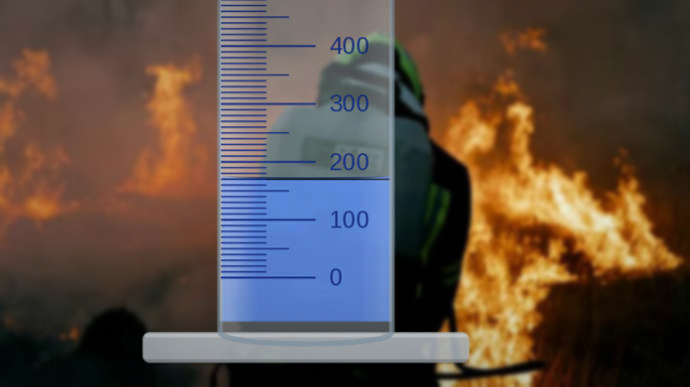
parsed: 170 mL
